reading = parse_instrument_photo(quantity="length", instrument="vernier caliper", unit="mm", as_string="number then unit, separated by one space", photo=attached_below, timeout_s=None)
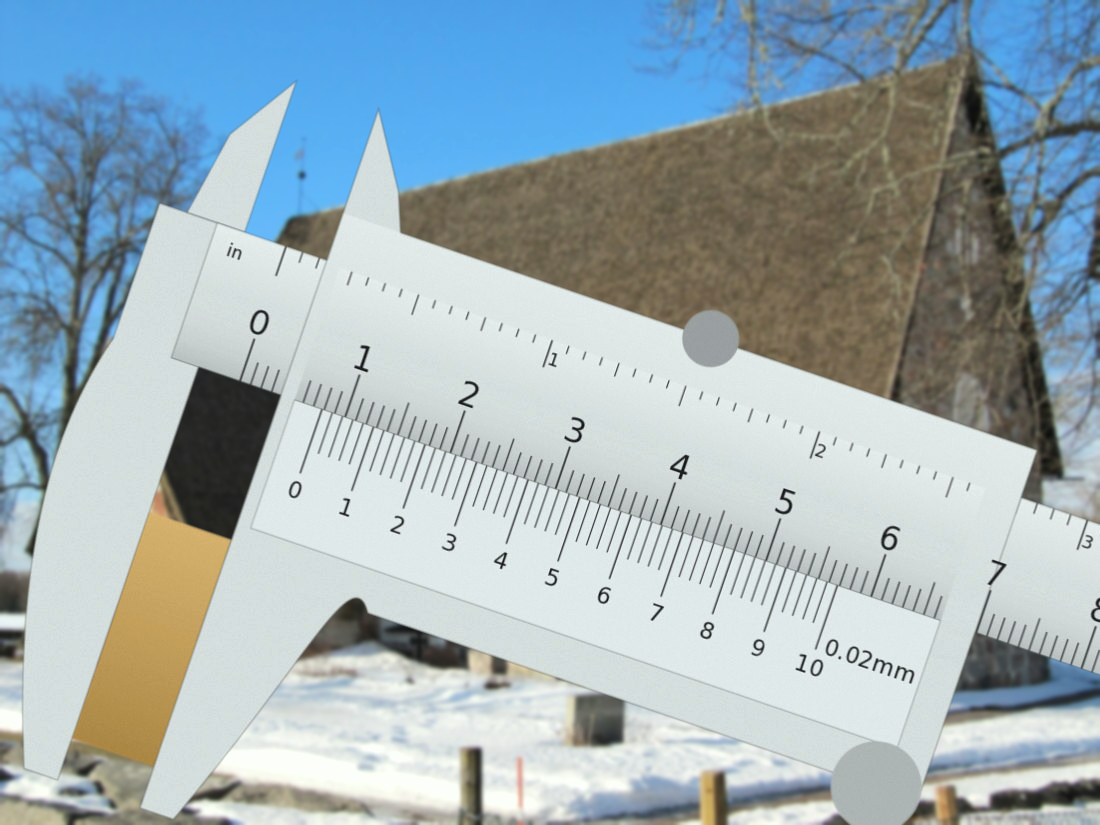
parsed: 7.8 mm
